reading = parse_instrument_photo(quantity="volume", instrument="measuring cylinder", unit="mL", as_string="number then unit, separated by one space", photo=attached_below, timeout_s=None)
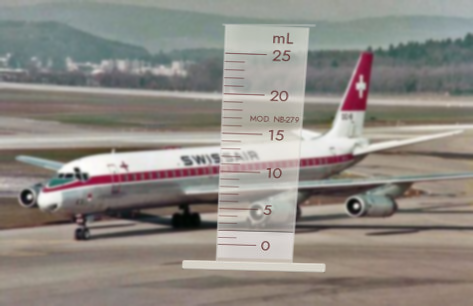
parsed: 2 mL
